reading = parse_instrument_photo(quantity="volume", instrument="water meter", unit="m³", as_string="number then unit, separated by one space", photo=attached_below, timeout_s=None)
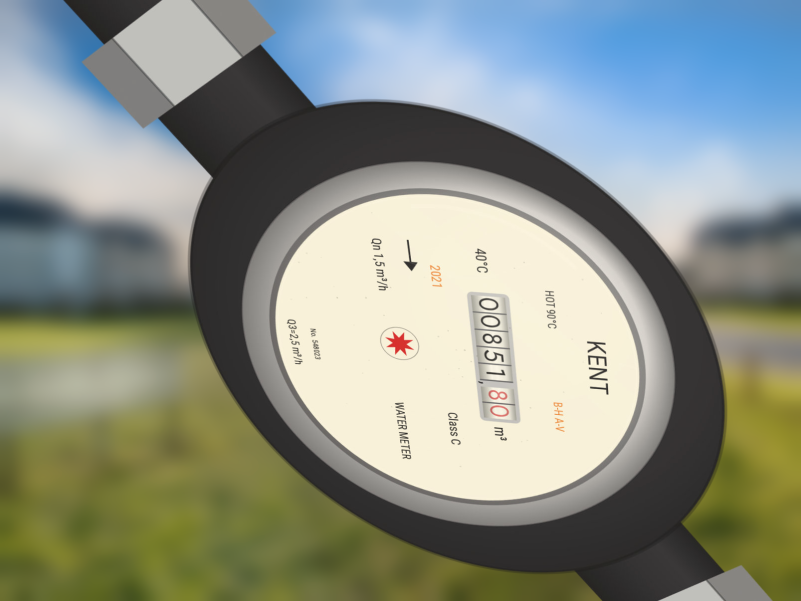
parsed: 851.80 m³
